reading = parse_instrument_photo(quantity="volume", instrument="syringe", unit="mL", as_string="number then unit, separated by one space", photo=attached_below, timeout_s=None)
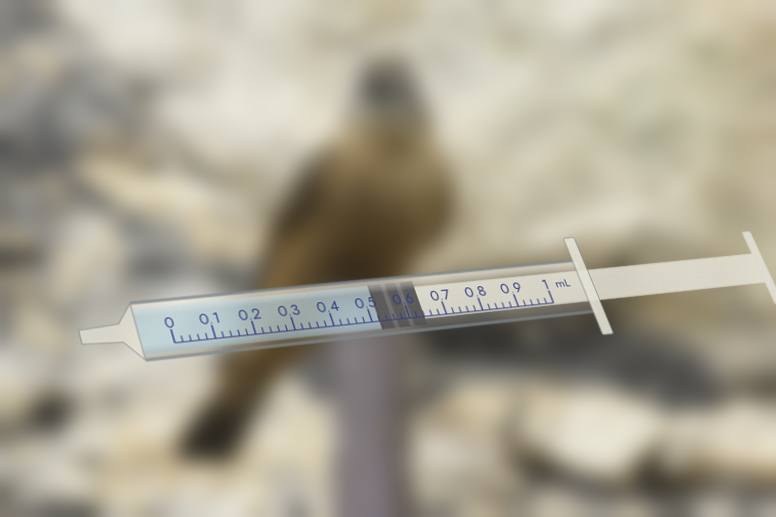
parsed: 0.52 mL
